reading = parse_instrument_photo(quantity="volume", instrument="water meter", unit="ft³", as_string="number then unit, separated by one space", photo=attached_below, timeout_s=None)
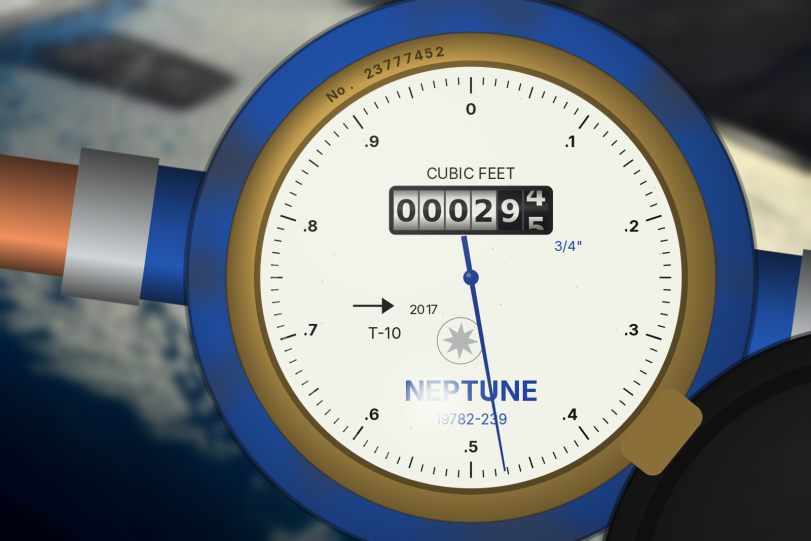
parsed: 294.47 ft³
